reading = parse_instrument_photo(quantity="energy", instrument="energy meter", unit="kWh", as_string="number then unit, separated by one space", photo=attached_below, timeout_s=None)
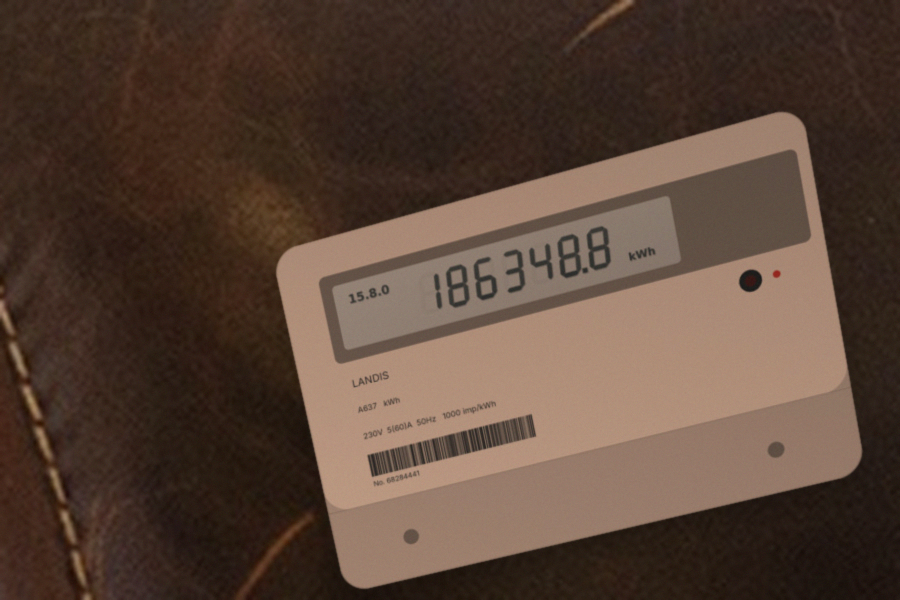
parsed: 186348.8 kWh
